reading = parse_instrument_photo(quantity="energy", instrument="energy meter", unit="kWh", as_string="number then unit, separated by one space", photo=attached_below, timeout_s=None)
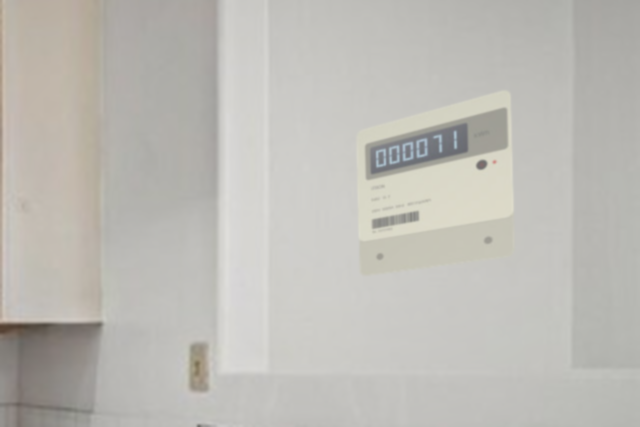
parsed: 71 kWh
